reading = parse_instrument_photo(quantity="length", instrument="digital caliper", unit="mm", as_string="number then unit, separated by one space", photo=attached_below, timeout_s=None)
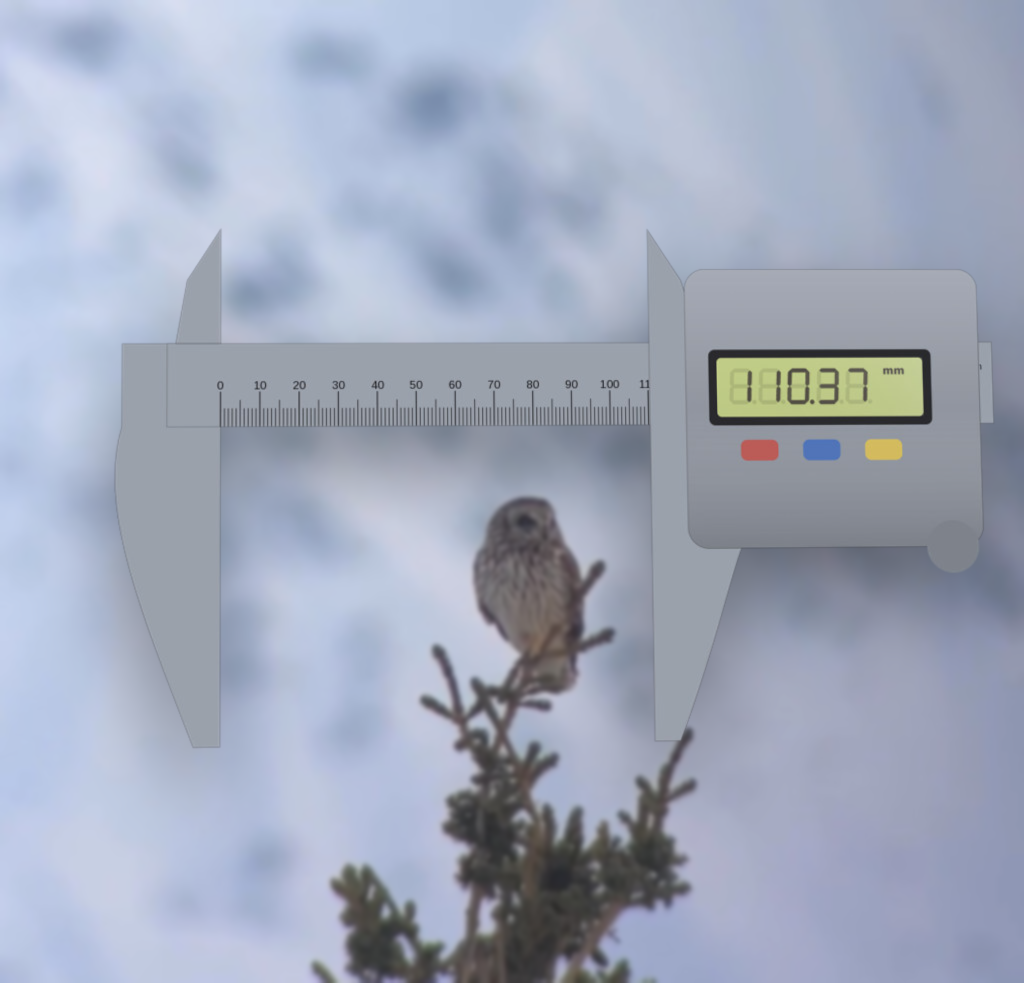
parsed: 110.37 mm
